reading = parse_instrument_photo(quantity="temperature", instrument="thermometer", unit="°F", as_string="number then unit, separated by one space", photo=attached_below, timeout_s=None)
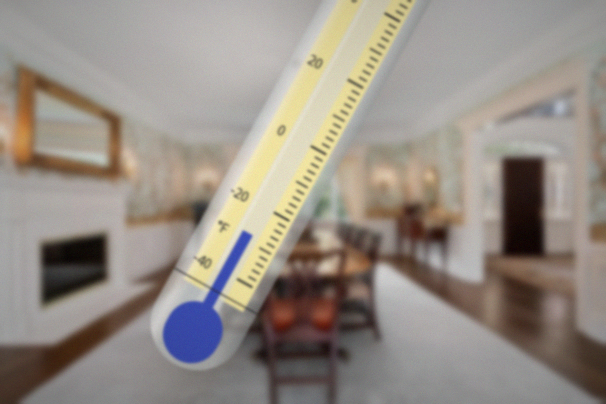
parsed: -28 °F
